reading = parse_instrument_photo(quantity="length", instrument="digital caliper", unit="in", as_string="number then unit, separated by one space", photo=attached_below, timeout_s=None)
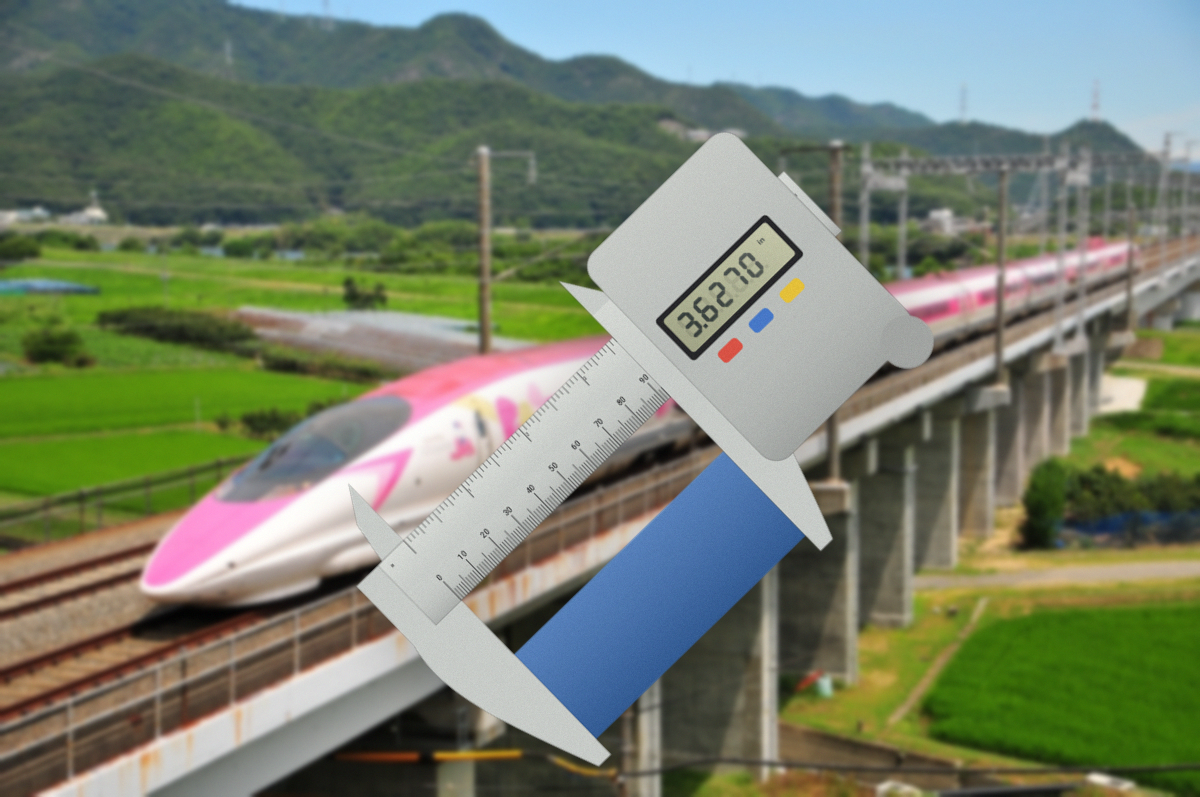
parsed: 3.6270 in
